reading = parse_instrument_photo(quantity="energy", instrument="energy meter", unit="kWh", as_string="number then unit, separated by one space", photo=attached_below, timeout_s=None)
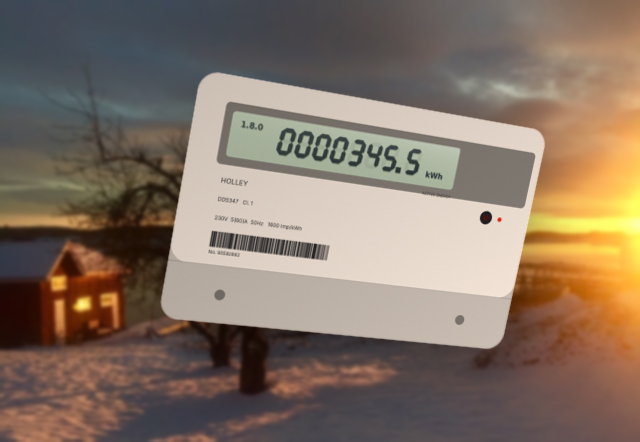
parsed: 345.5 kWh
